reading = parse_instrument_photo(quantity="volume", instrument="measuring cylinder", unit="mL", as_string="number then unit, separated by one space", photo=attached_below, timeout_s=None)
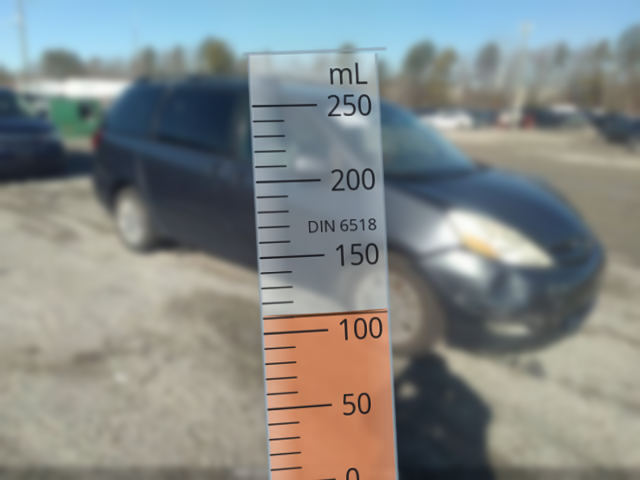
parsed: 110 mL
